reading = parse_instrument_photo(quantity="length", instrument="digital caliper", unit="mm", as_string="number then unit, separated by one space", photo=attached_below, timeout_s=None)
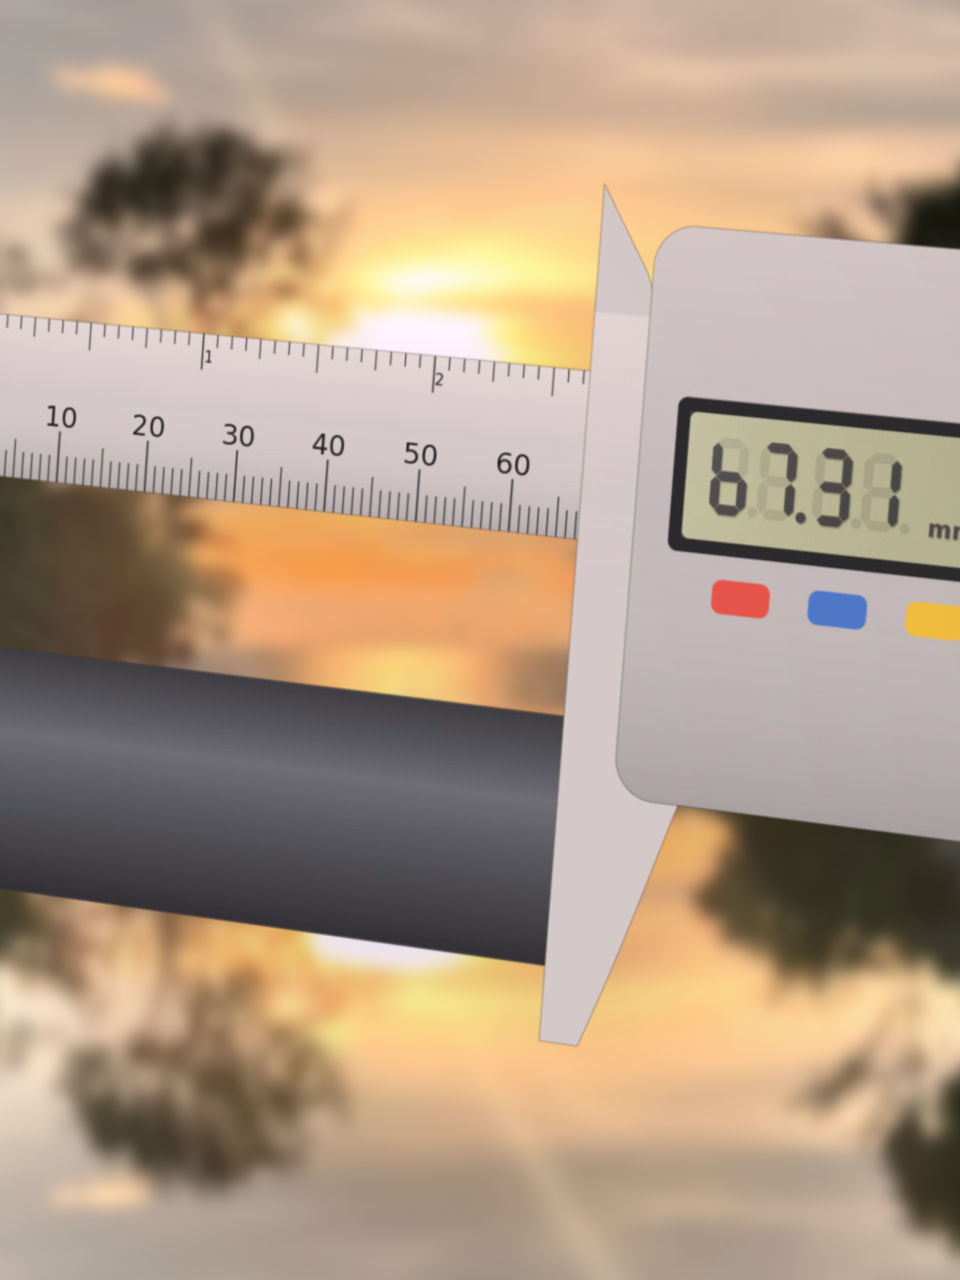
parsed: 67.31 mm
